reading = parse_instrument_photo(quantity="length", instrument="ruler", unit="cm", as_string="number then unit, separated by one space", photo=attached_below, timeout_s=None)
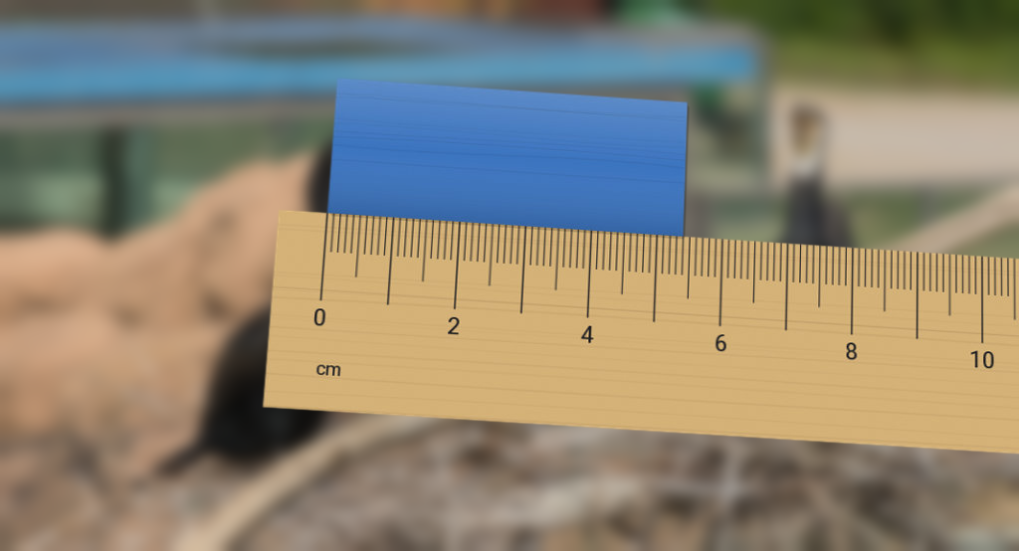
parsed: 5.4 cm
